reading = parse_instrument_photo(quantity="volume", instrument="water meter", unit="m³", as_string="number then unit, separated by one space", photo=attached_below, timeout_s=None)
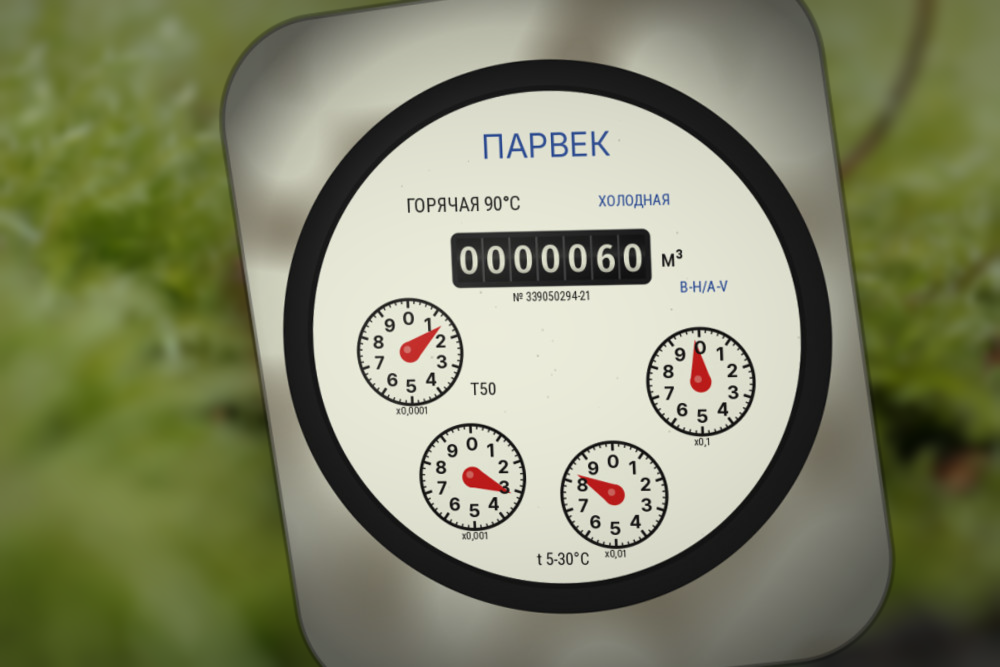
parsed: 59.9831 m³
